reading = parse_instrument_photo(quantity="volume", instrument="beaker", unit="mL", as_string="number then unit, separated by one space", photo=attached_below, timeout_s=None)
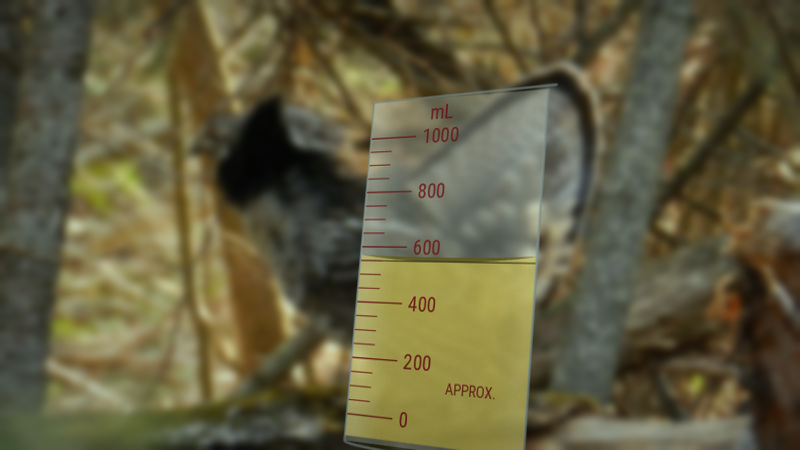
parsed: 550 mL
